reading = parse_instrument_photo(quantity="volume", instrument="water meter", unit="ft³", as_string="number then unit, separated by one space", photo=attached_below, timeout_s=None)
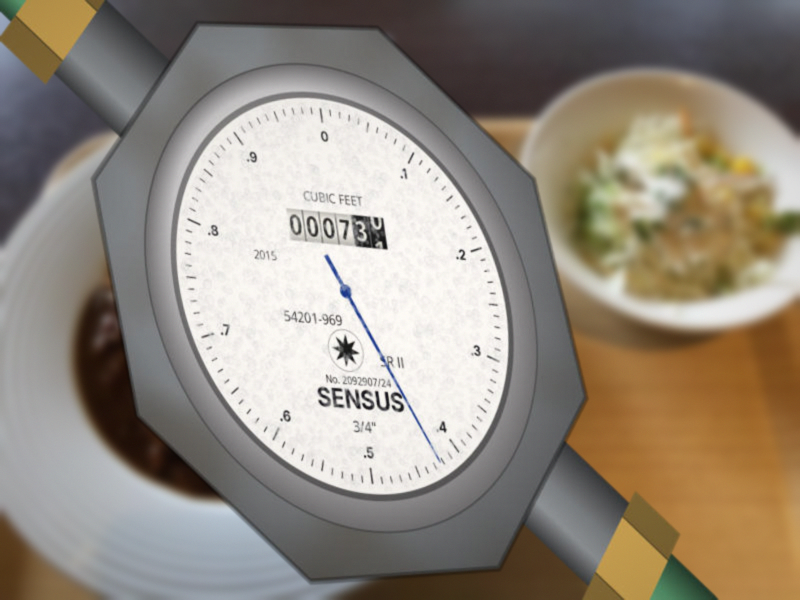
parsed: 730.42 ft³
